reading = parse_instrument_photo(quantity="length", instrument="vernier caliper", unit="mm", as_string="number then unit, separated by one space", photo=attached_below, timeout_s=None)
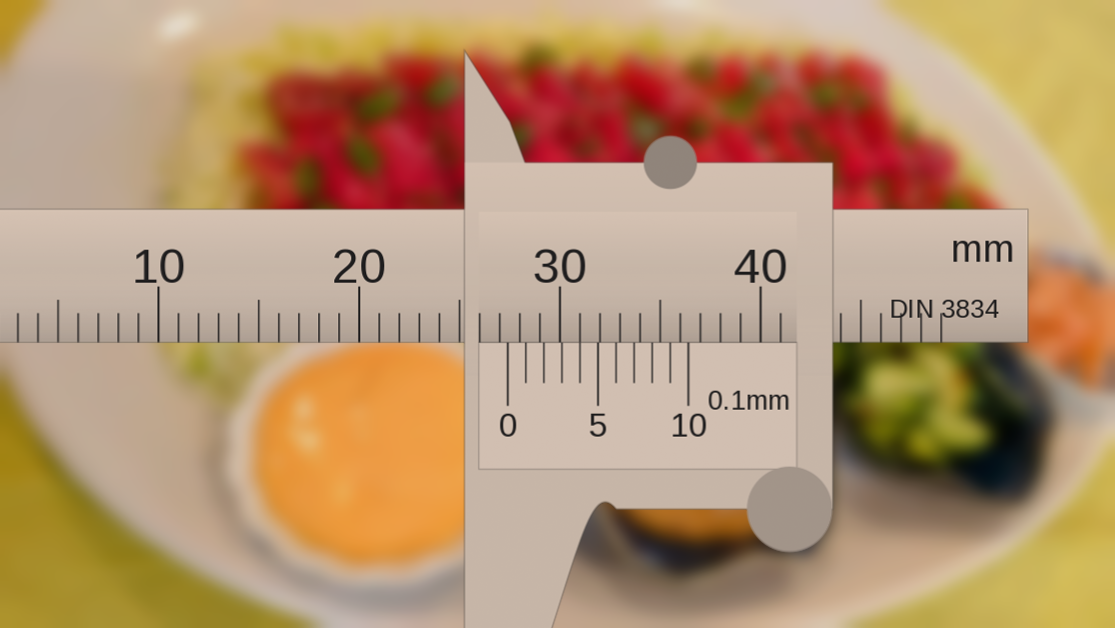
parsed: 27.4 mm
